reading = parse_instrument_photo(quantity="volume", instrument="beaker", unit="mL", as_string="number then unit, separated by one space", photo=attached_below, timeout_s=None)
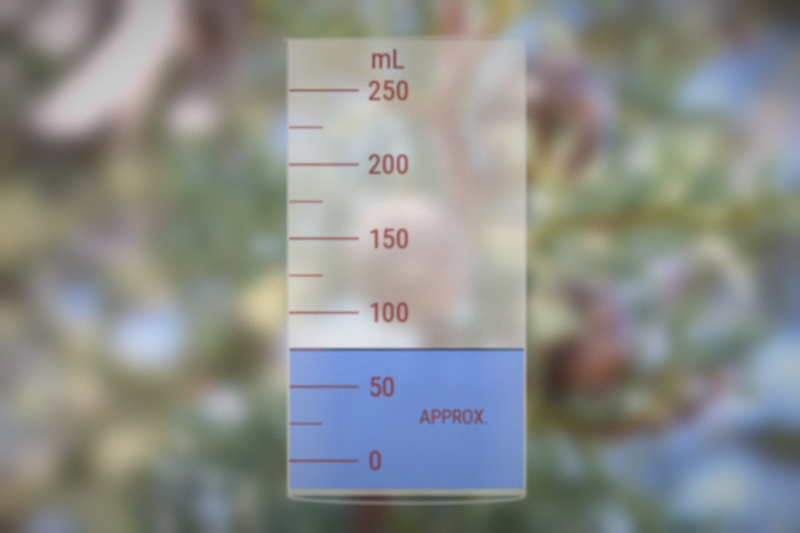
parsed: 75 mL
